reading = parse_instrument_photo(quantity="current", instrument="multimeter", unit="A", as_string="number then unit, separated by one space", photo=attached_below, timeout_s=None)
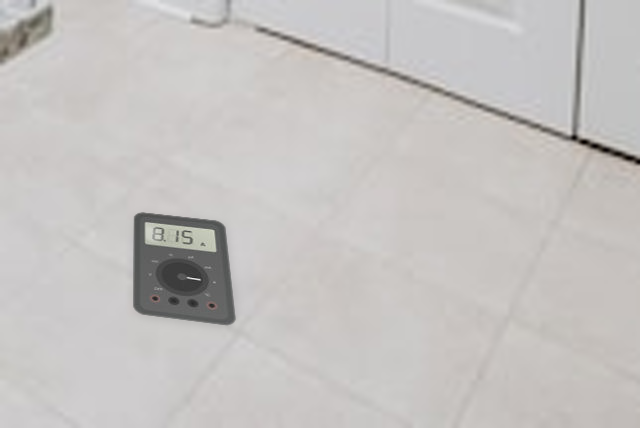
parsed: 8.15 A
